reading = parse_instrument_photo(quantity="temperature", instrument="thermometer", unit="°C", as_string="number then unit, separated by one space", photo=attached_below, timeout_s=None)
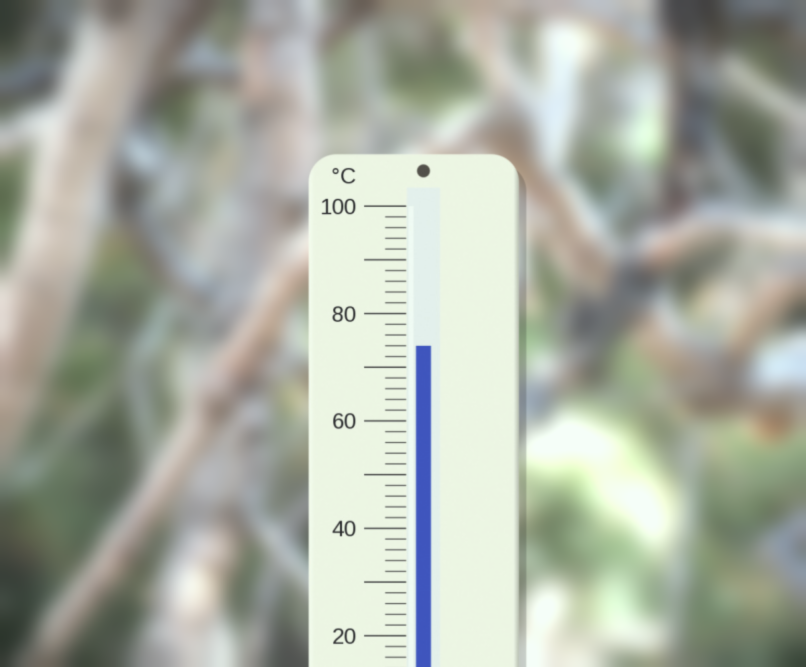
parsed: 74 °C
